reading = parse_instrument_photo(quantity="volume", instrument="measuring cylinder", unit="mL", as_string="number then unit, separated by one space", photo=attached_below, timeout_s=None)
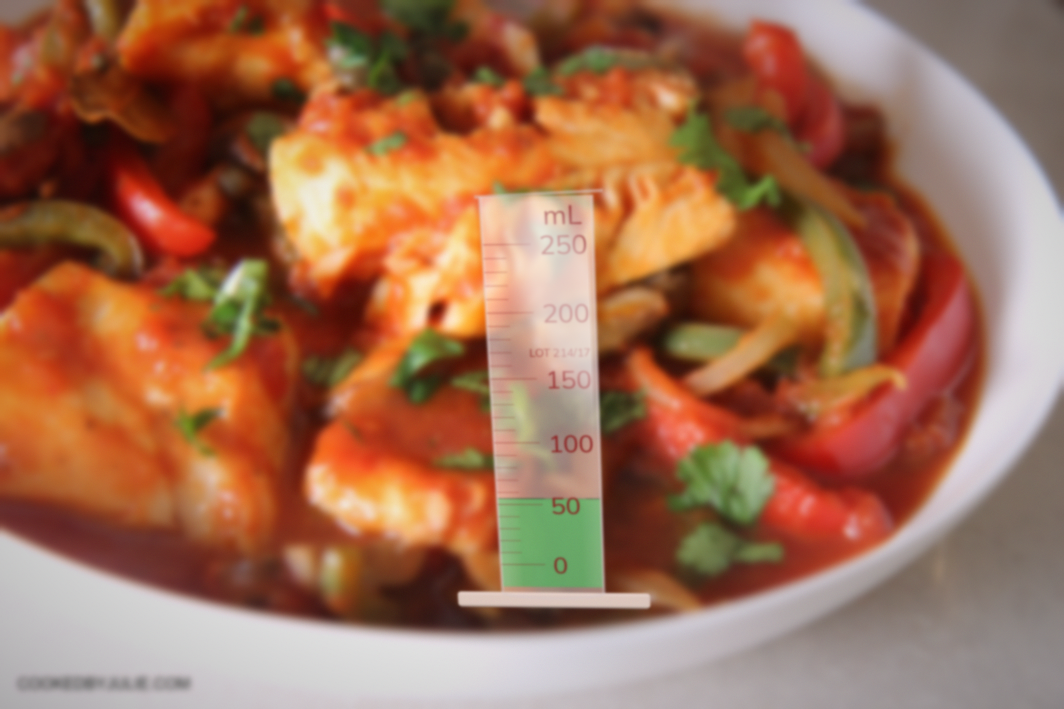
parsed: 55 mL
